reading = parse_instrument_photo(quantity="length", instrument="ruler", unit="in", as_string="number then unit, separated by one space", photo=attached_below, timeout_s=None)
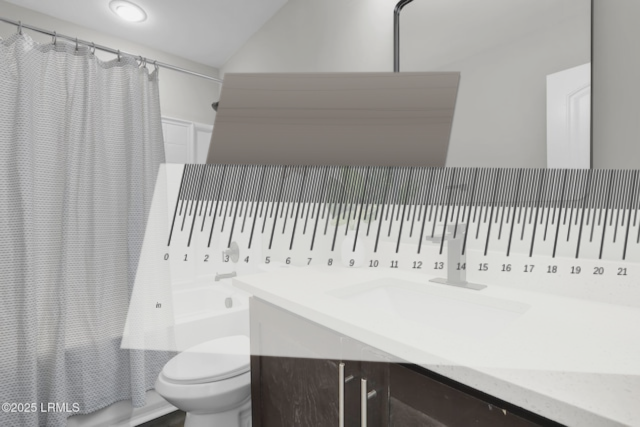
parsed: 11.5 in
